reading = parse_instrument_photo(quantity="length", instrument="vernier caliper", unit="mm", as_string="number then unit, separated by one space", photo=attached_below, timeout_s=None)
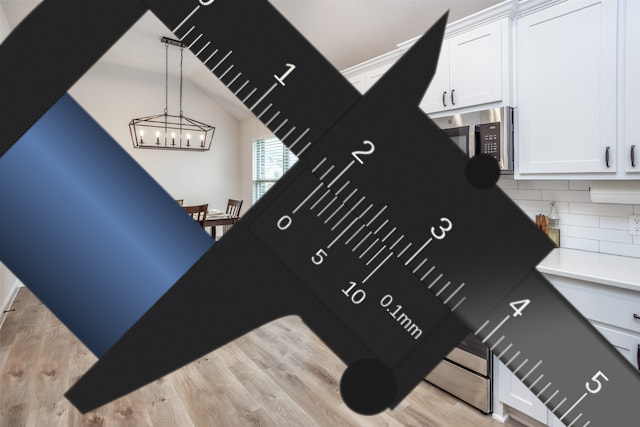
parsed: 19.4 mm
